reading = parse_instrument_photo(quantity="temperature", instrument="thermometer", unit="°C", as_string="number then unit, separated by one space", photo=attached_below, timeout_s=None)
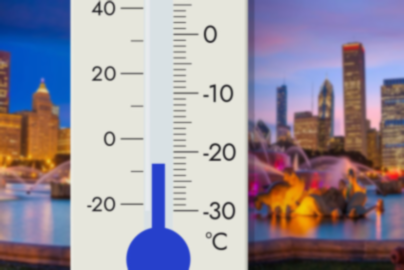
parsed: -22 °C
